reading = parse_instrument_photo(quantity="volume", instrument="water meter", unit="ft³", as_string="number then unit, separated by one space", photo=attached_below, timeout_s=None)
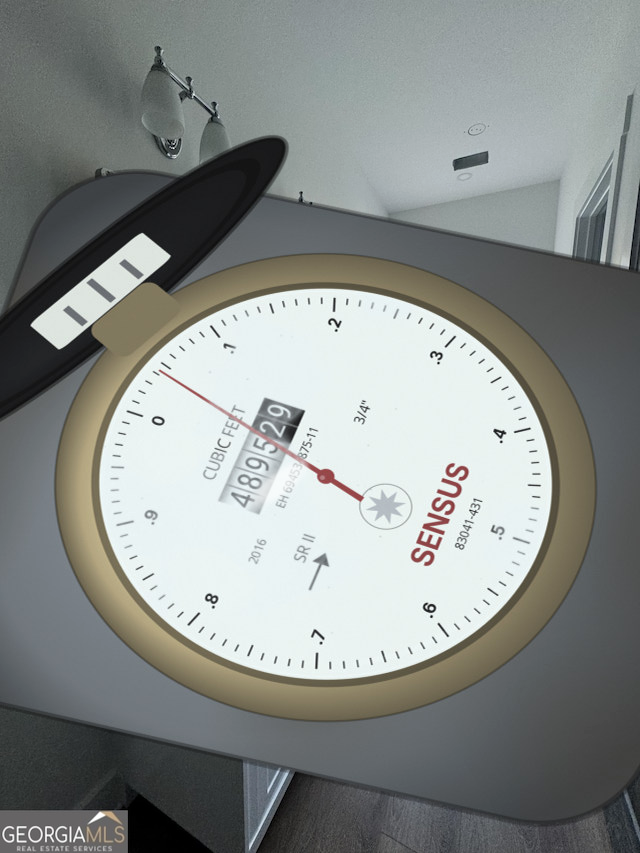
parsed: 489529.04 ft³
